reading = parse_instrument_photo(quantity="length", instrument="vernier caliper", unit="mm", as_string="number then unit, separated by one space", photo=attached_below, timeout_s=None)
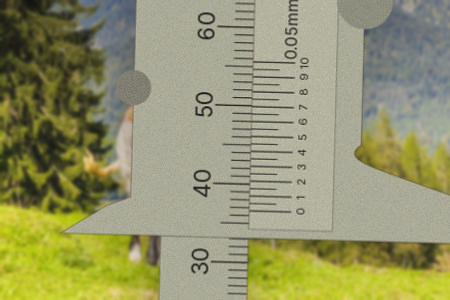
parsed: 36.6 mm
